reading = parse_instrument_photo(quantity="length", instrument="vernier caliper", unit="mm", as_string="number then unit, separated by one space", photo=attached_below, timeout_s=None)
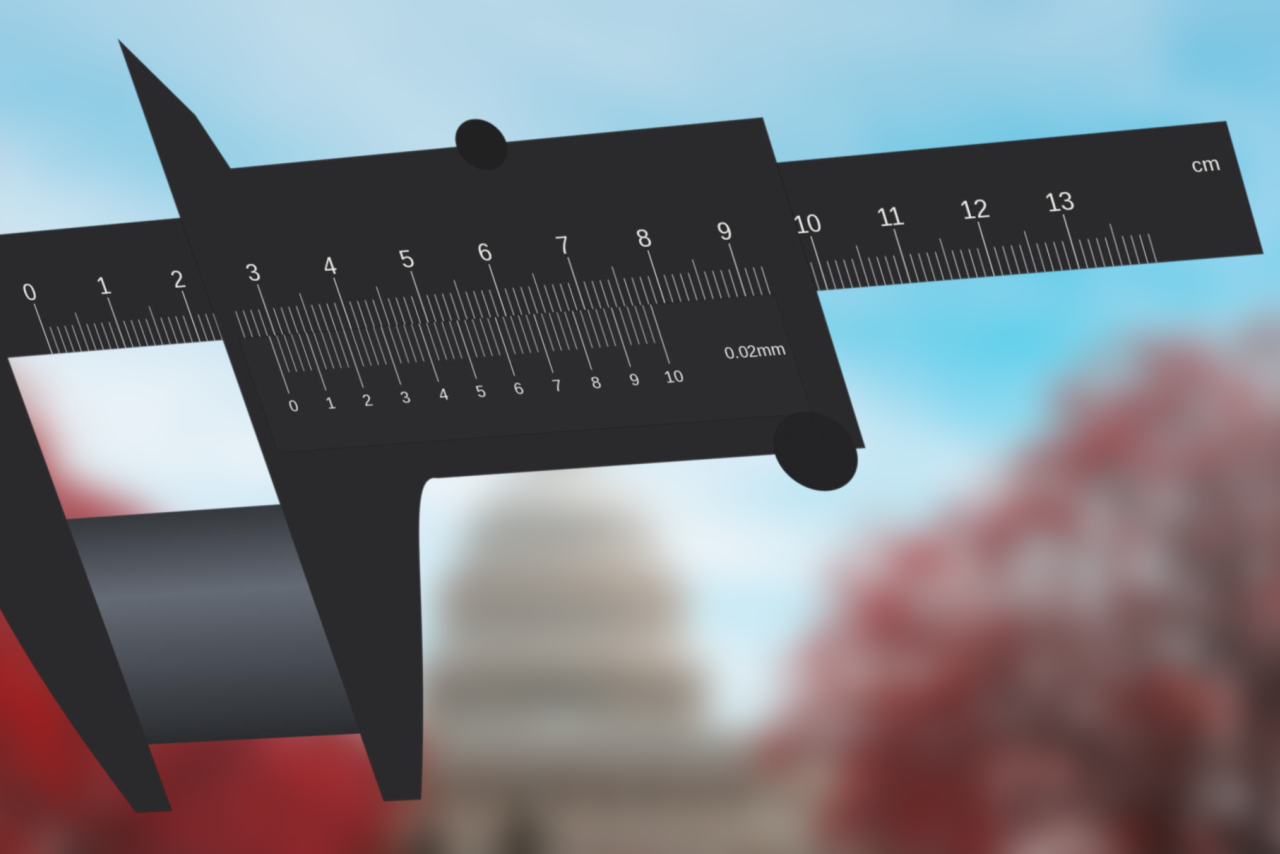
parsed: 29.2 mm
